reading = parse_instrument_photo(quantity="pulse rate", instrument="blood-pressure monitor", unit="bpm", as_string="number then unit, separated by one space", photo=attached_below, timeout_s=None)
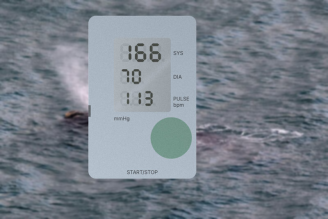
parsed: 113 bpm
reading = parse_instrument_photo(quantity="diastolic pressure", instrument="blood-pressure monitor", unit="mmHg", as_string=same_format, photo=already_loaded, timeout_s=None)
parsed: 70 mmHg
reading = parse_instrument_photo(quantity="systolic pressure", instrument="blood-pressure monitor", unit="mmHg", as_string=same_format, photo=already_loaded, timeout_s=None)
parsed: 166 mmHg
